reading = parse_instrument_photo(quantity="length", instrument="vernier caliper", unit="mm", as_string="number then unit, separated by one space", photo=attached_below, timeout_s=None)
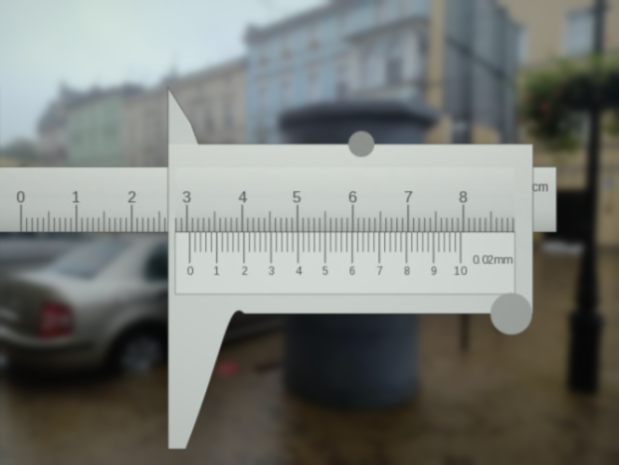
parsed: 30.5 mm
